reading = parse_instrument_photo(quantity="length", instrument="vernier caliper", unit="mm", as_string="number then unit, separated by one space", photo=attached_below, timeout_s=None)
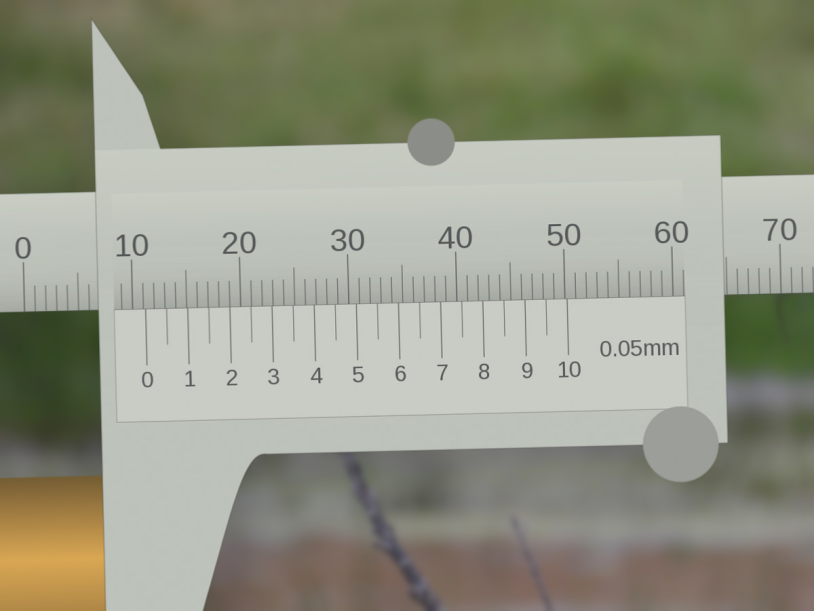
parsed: 11.2 mm
